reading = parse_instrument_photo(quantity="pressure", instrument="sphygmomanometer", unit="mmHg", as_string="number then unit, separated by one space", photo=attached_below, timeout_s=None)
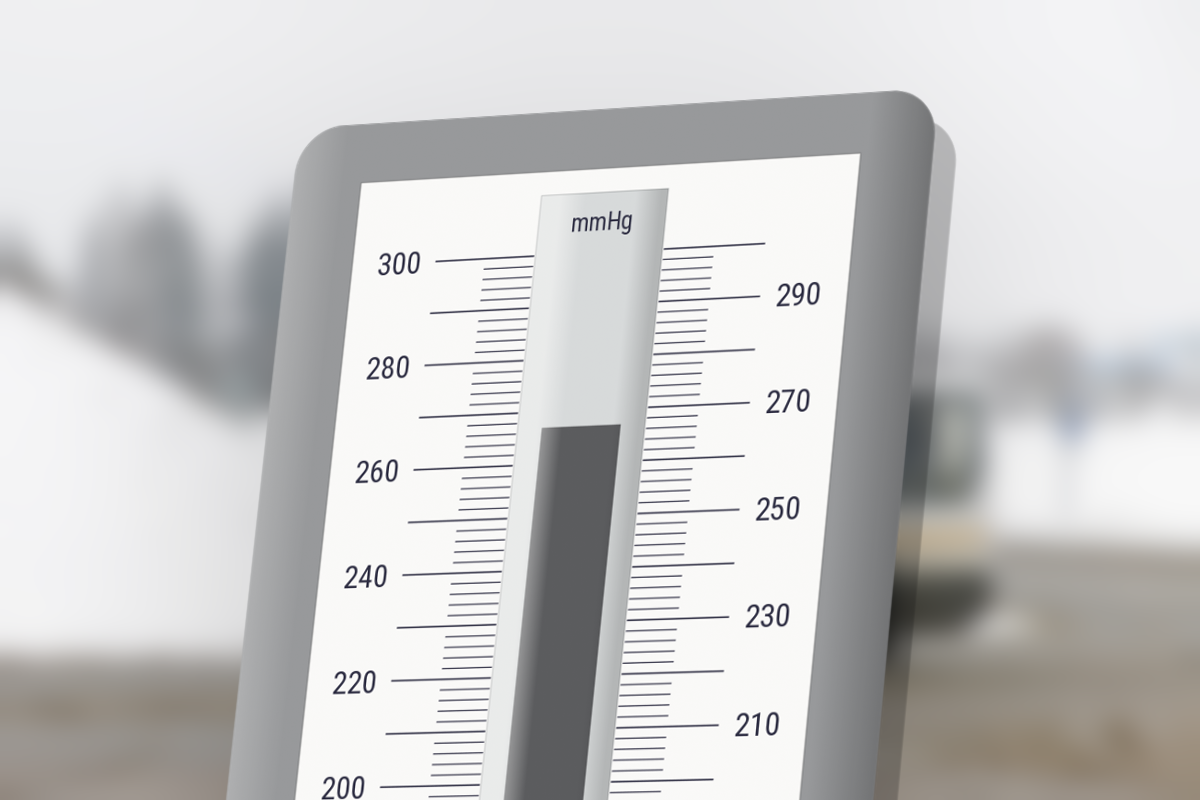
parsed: 267 mmHg
